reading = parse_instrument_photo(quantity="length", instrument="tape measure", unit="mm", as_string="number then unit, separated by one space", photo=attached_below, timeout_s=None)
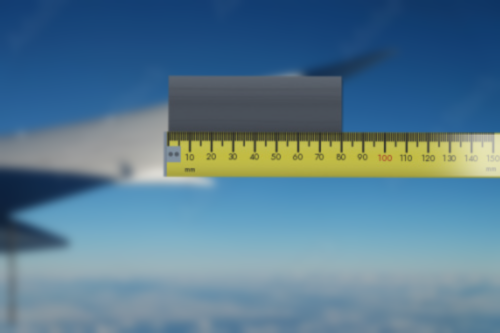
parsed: 80 mm
